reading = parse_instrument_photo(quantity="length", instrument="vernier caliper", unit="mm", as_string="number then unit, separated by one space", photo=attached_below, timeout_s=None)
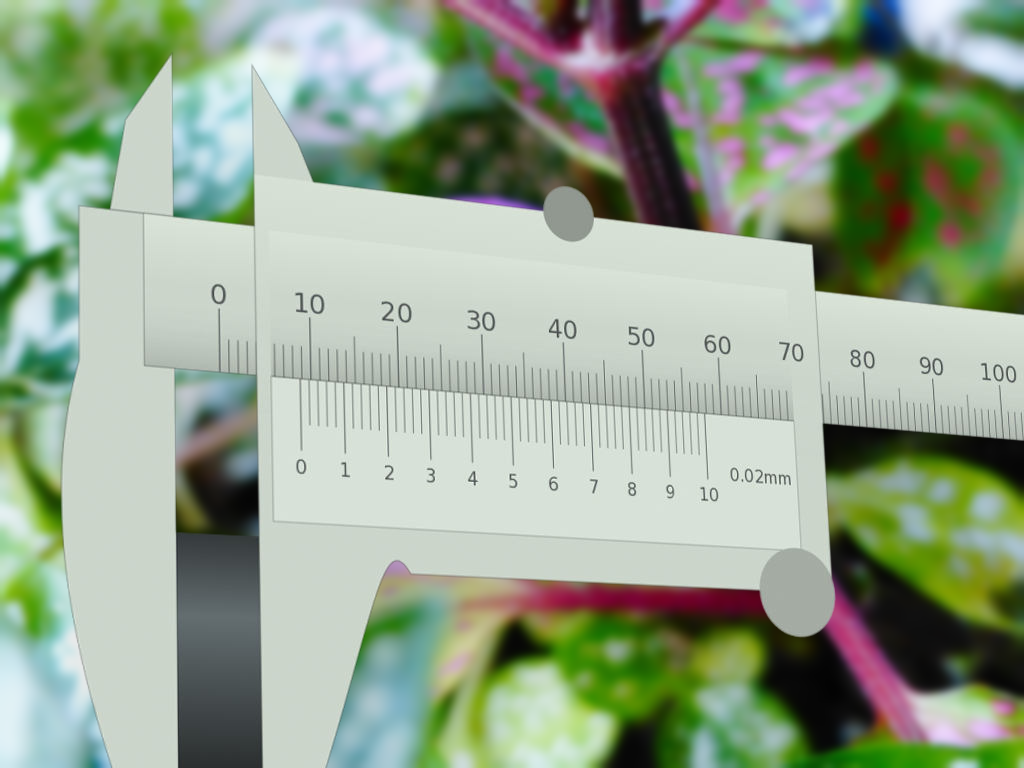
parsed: 8.8 mm
